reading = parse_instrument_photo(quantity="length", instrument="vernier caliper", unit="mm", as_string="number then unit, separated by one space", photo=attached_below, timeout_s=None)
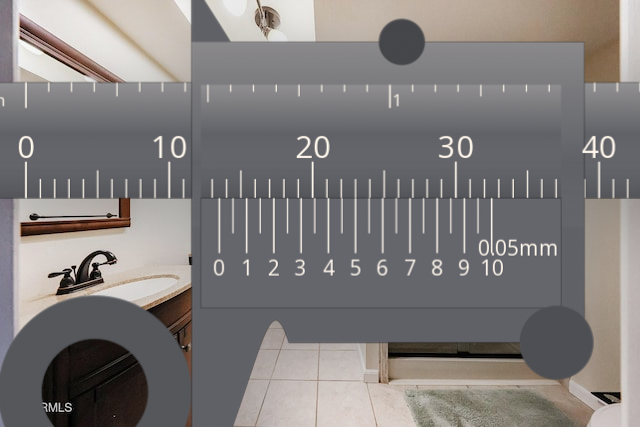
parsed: 13.5 mm
